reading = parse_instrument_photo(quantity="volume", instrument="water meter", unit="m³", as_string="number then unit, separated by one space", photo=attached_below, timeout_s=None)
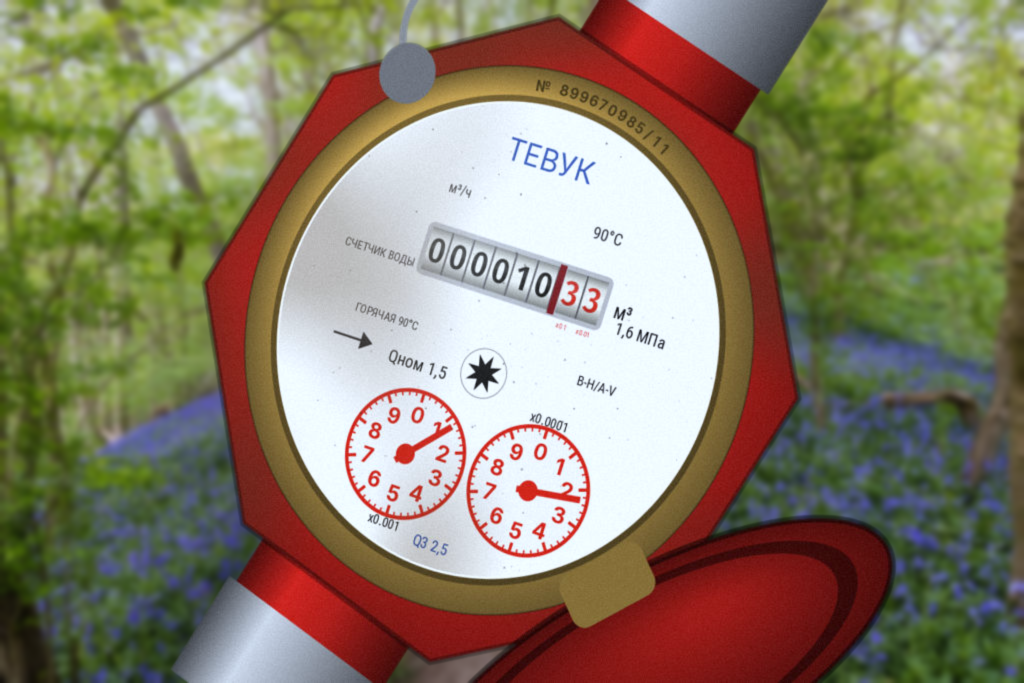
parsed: 10.3312 m³
